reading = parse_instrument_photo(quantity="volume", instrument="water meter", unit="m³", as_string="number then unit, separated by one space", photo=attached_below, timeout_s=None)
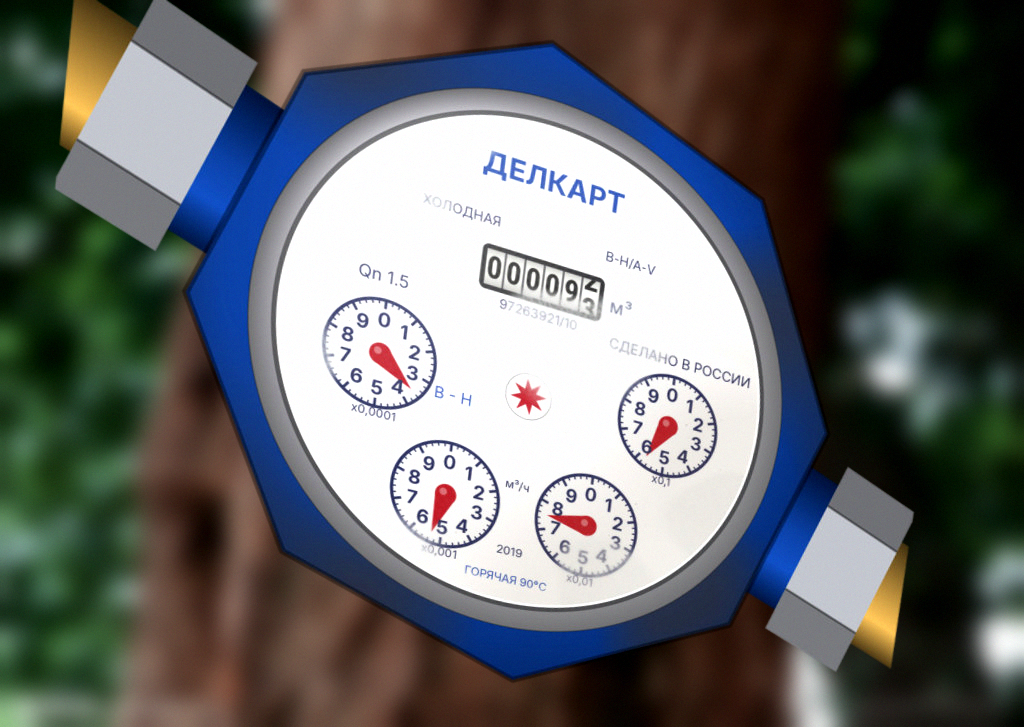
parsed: 92.5753 m³
